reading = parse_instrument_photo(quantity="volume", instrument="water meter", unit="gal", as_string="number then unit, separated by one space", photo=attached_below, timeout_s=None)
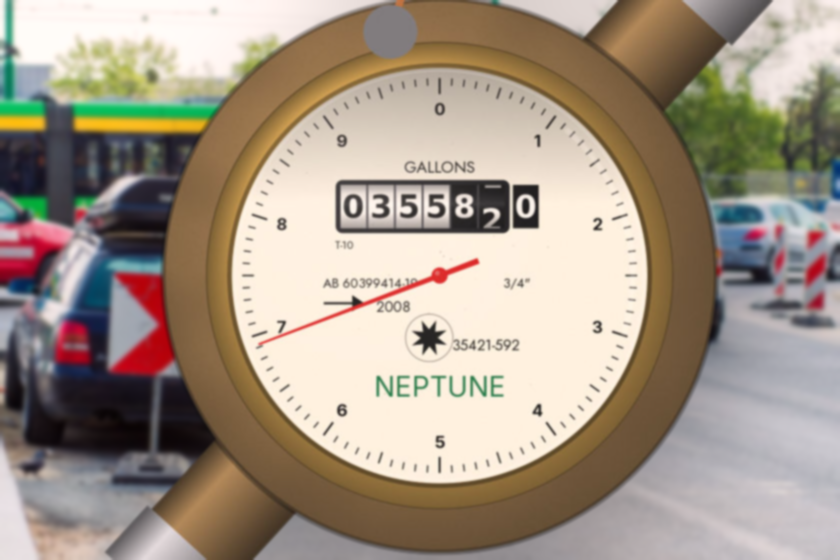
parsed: 355816.9 gal
